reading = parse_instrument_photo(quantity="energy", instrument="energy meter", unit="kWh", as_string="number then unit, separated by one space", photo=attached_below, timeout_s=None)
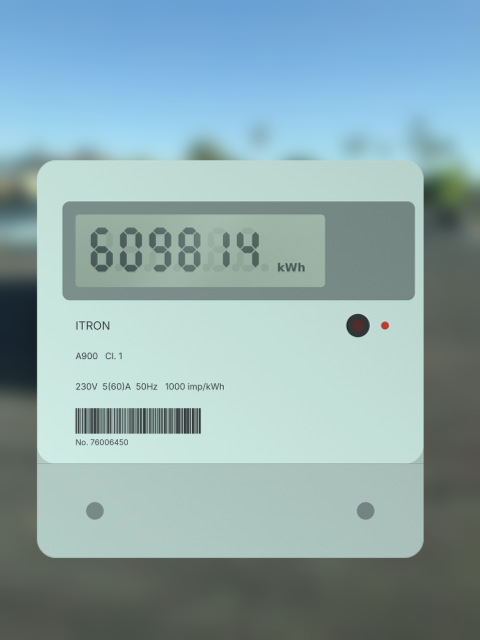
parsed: 609814 kWh
